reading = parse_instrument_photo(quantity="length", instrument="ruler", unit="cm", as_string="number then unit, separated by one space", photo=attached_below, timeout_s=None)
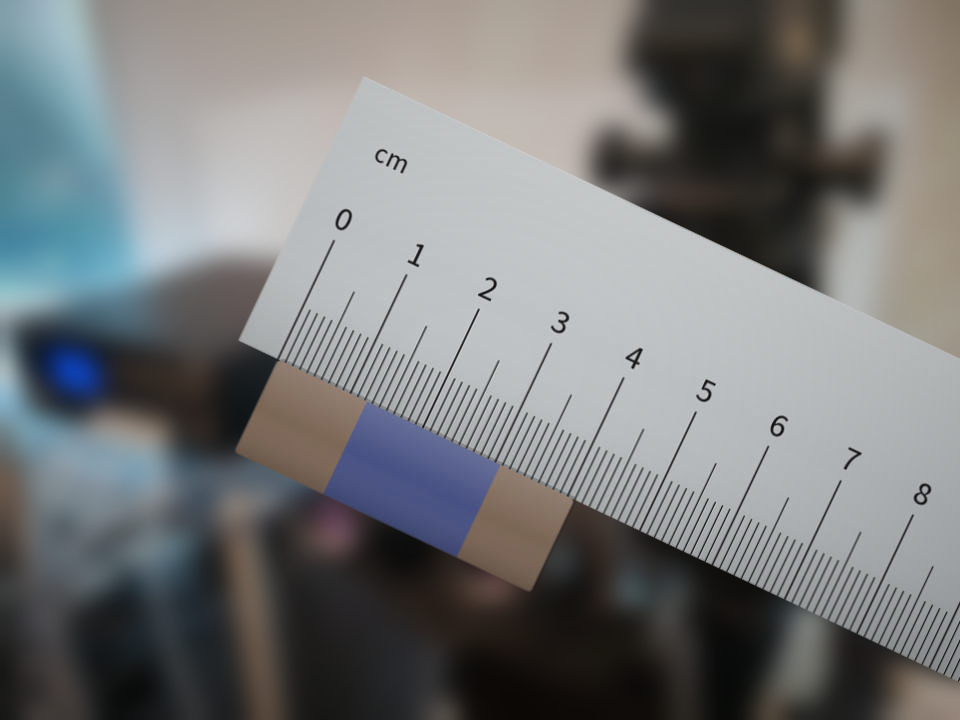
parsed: 4.1 cm
